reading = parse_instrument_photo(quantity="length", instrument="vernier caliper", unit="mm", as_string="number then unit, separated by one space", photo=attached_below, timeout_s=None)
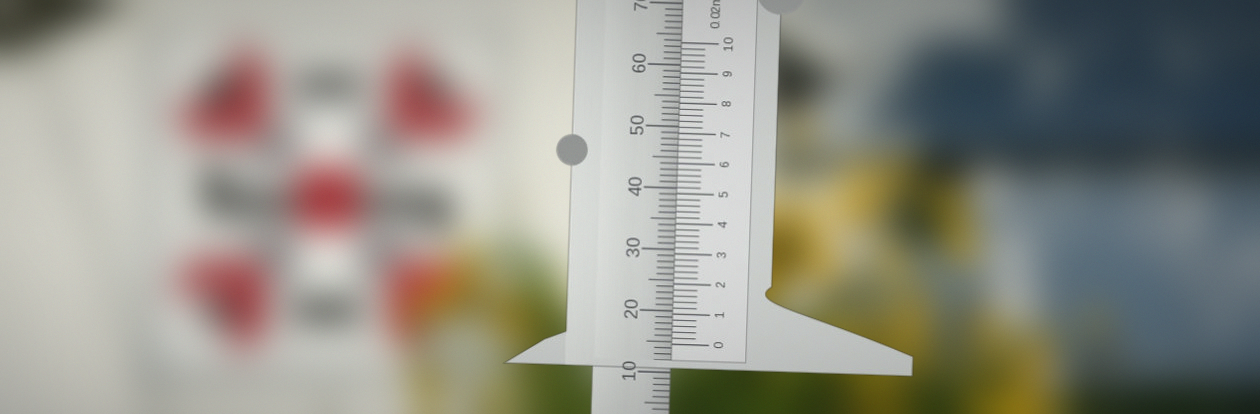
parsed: 14.6 mm
